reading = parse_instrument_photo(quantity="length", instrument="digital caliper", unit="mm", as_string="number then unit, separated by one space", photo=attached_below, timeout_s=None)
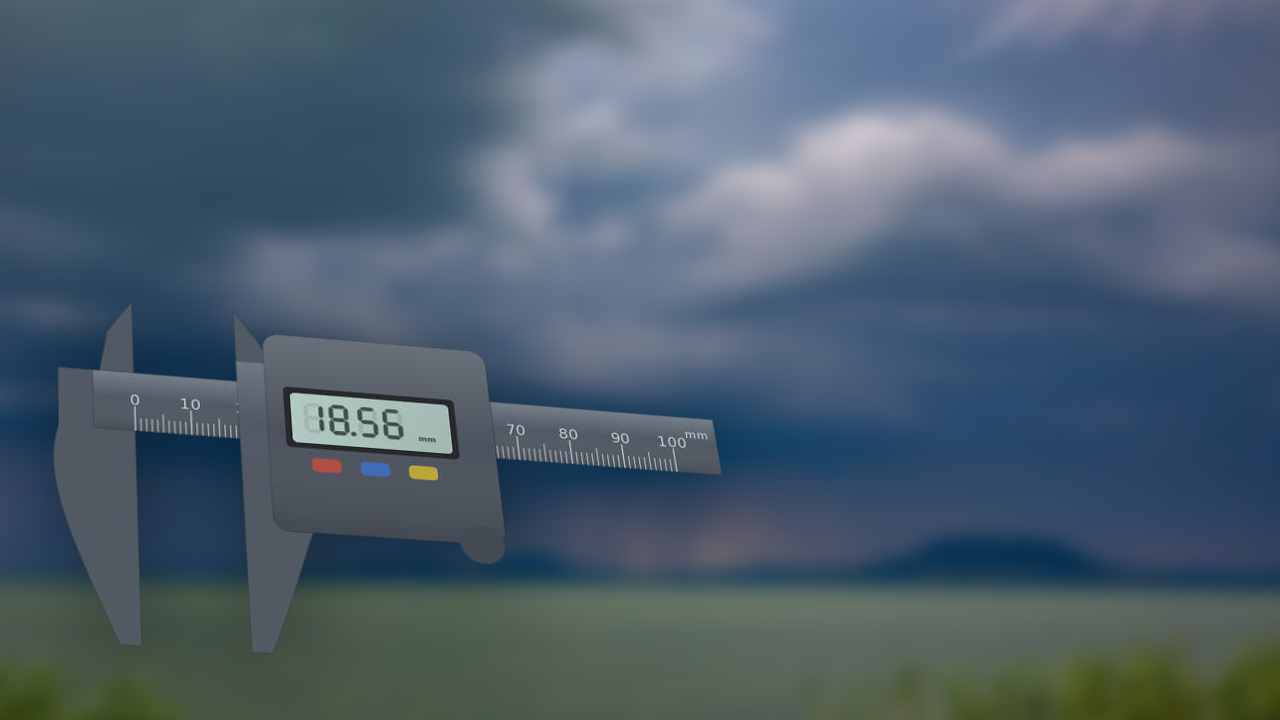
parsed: 18.56 mm
